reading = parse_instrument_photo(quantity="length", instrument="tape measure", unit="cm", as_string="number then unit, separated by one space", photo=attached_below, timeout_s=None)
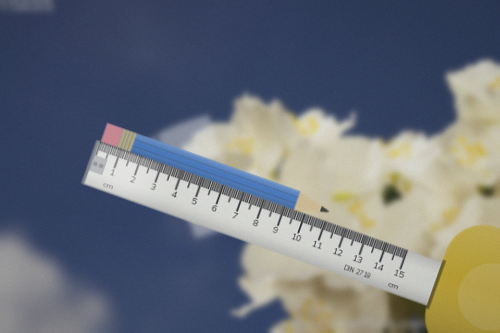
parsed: 11 cm
